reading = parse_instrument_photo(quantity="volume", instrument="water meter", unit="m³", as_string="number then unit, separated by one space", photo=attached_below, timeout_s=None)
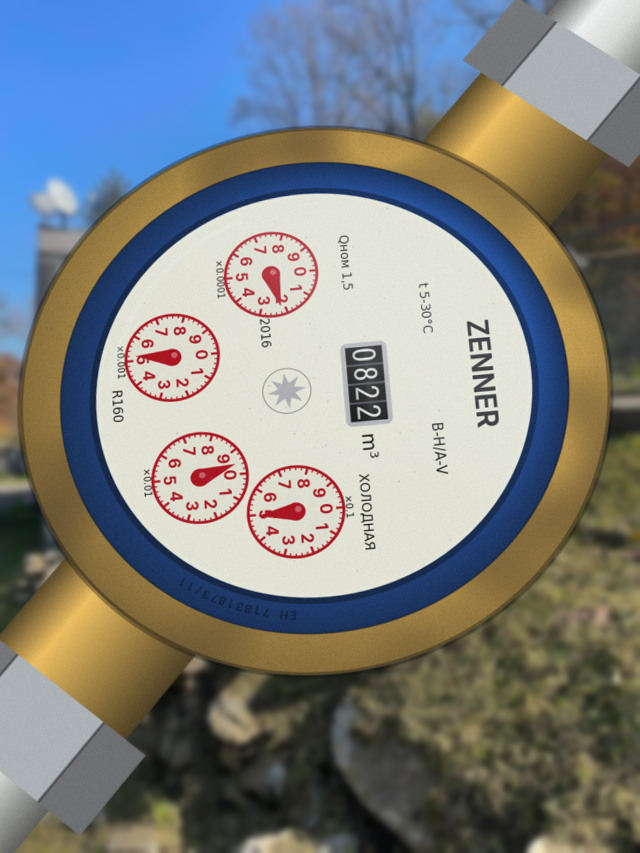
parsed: 822.4952 m³
